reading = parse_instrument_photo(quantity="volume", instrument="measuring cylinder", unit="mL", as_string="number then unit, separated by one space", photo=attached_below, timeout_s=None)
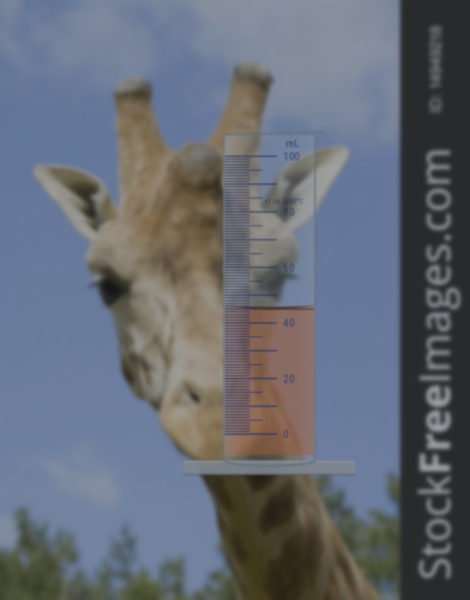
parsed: 45 mL
